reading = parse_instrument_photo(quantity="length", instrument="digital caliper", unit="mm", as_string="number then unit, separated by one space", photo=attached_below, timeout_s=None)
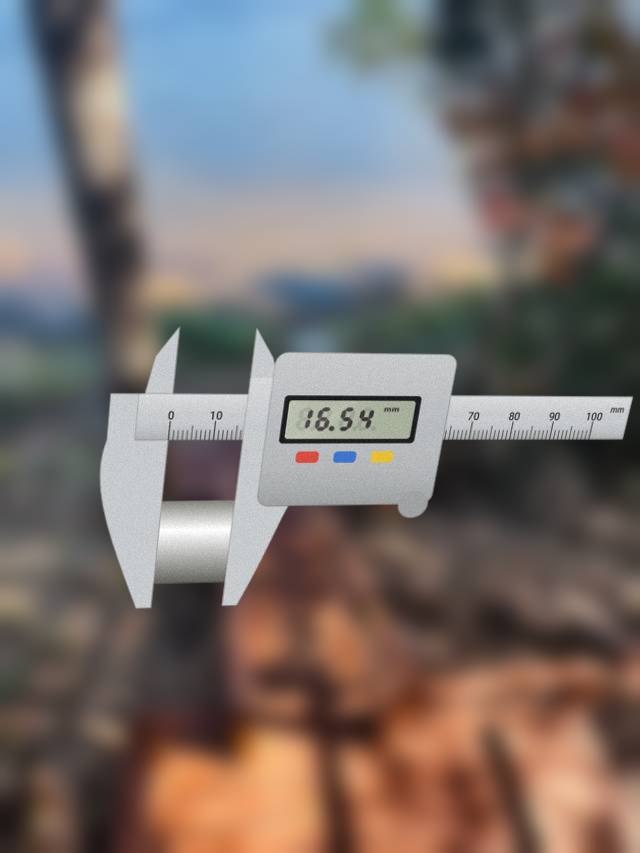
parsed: 16.54 mm
